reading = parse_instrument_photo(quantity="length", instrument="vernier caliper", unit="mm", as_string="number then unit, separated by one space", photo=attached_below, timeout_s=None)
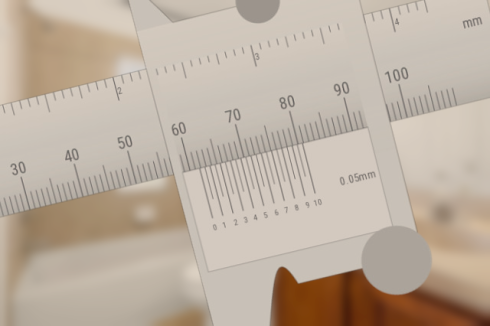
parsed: 61.8 mm
